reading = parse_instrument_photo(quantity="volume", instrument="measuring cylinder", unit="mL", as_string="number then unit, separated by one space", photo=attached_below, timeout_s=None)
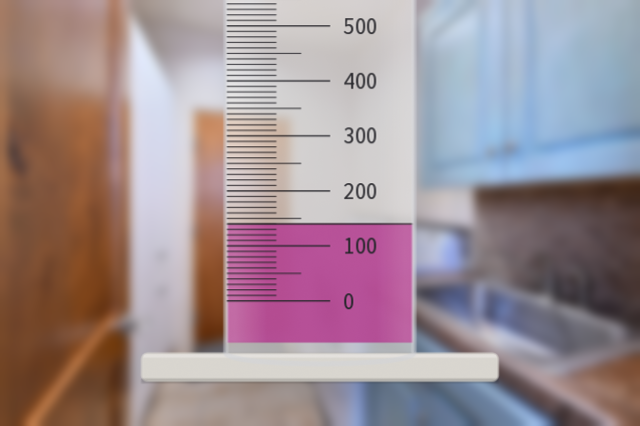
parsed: 140 mL
